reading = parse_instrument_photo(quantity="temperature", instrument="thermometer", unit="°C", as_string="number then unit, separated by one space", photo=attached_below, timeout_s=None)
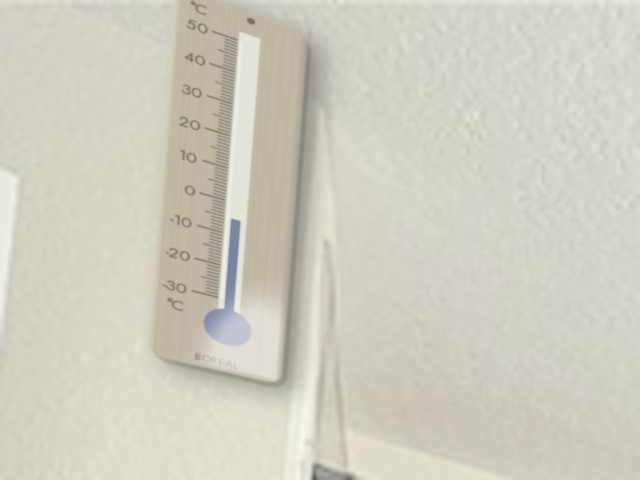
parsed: -5 °C
